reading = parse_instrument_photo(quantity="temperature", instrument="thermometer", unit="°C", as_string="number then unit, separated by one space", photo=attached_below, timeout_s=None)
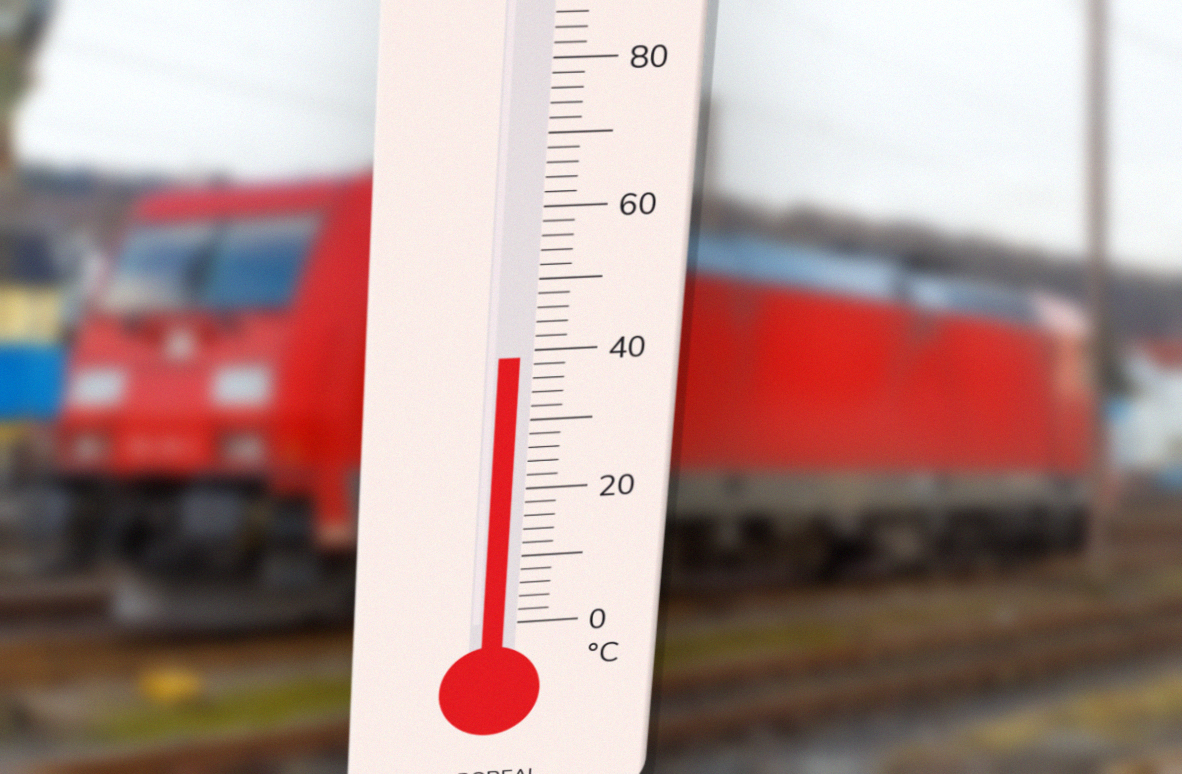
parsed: 39 °C
